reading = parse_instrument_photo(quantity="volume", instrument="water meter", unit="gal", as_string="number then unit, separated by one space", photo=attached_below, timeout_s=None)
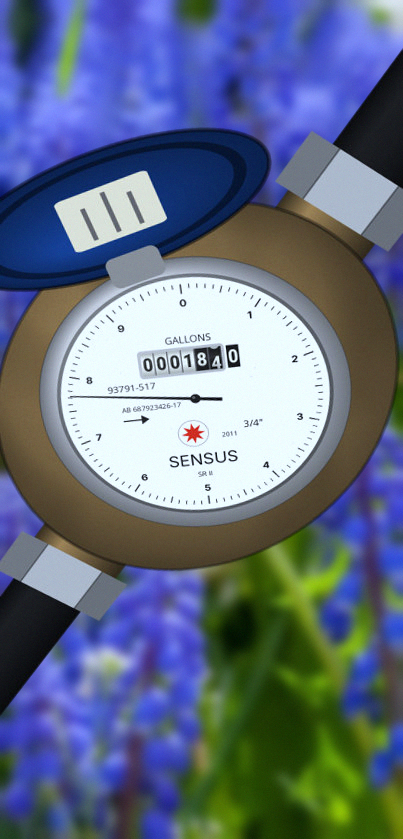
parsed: 1837.7 gal
